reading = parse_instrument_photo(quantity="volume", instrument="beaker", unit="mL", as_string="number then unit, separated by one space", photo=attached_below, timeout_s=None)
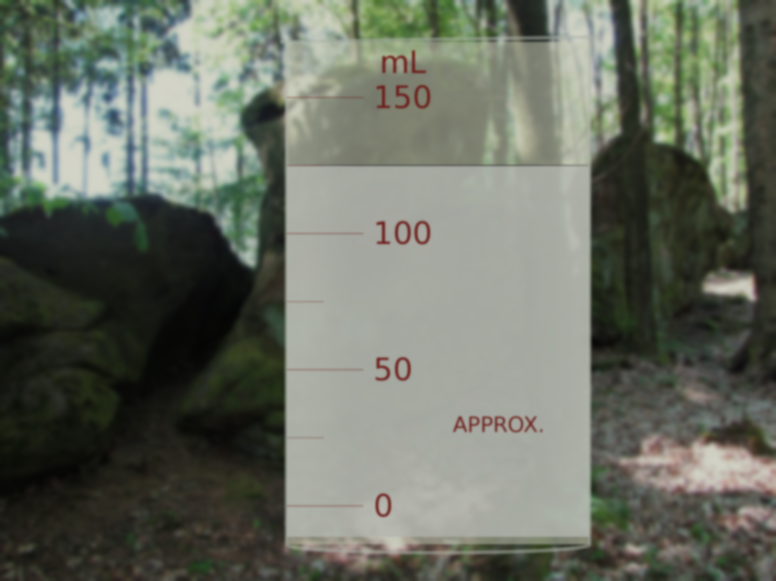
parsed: 125 mL
